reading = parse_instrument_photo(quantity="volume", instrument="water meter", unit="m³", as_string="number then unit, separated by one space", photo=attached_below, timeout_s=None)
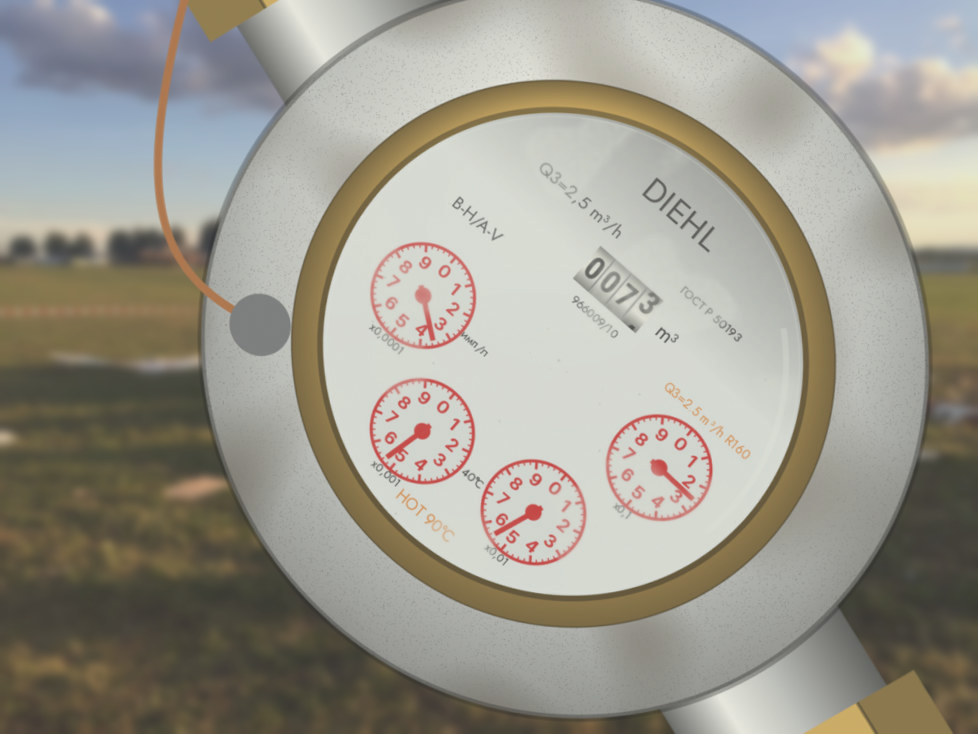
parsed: 73.2553 m³
